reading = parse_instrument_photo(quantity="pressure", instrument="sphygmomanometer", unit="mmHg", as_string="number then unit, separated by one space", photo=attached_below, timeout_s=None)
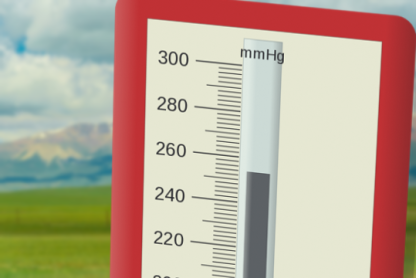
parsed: 254 mmHg
